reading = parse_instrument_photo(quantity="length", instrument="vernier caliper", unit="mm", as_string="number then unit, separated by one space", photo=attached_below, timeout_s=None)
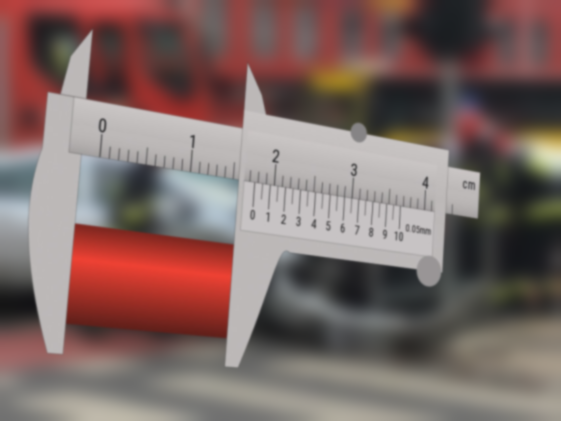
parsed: 17.6 mm
